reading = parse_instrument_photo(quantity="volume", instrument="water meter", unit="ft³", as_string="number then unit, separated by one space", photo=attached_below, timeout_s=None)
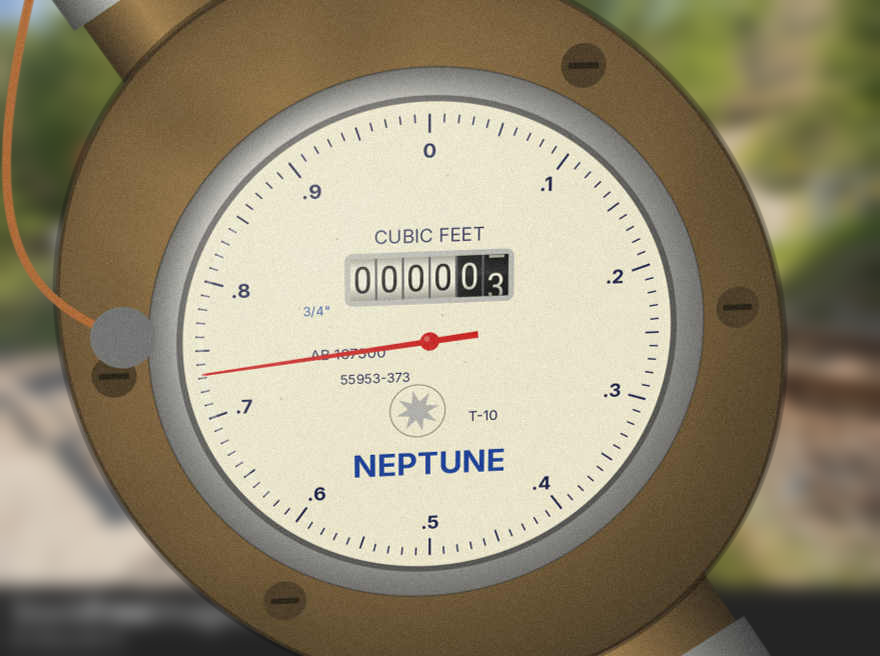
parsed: 2.73 ft³
